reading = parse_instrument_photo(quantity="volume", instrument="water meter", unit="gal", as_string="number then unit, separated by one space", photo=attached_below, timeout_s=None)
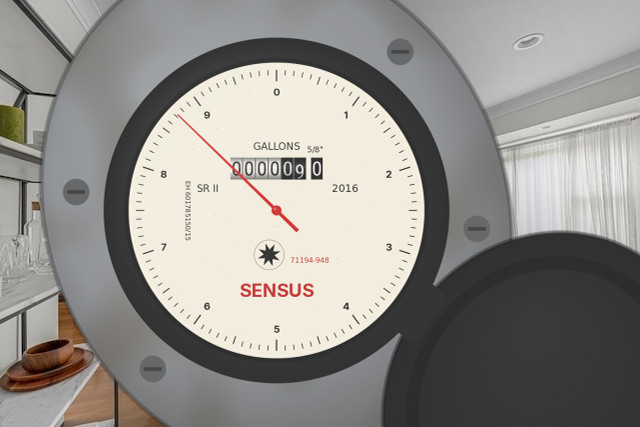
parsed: 88.7 gal
